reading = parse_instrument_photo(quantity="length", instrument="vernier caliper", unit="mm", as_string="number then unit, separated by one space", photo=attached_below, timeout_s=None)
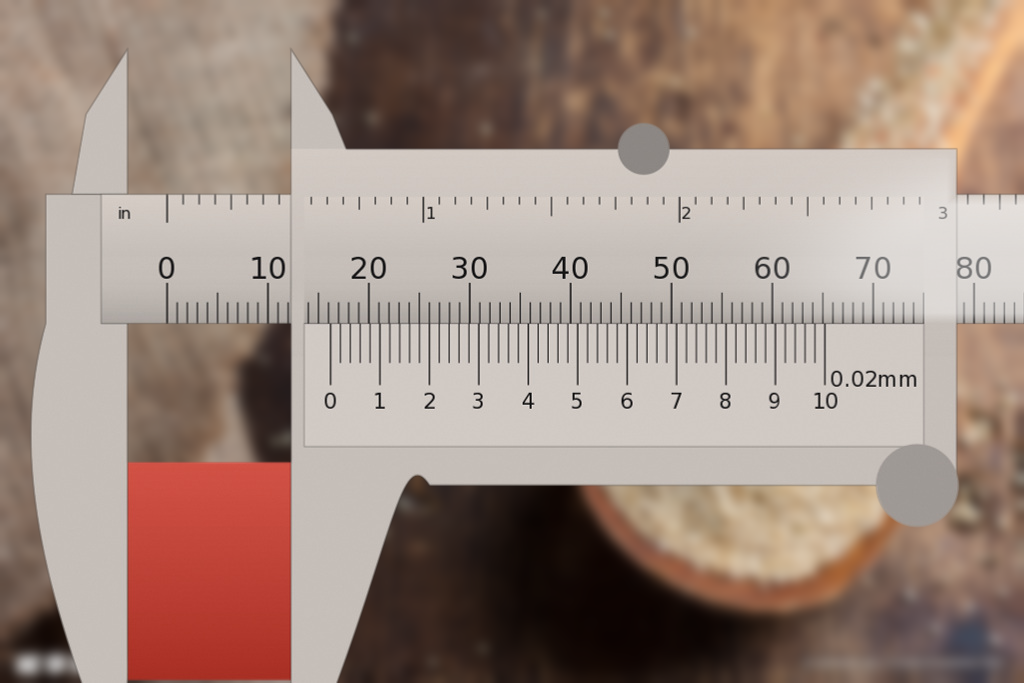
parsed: 16.2 mm
